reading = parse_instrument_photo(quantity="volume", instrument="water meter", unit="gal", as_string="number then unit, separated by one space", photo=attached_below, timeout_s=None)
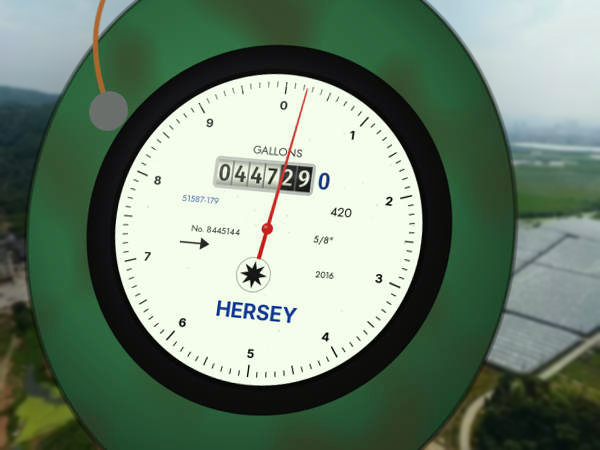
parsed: 447290.2 gal
